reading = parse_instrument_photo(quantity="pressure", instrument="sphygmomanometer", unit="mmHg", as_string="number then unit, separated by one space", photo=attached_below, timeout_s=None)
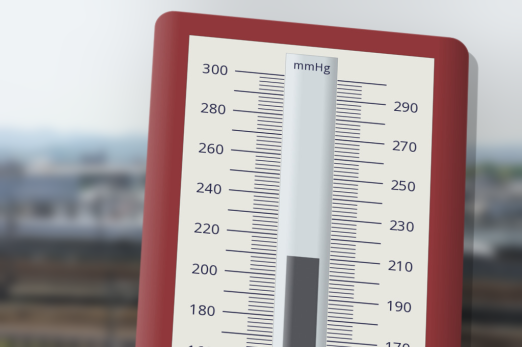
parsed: 210 mmHg
